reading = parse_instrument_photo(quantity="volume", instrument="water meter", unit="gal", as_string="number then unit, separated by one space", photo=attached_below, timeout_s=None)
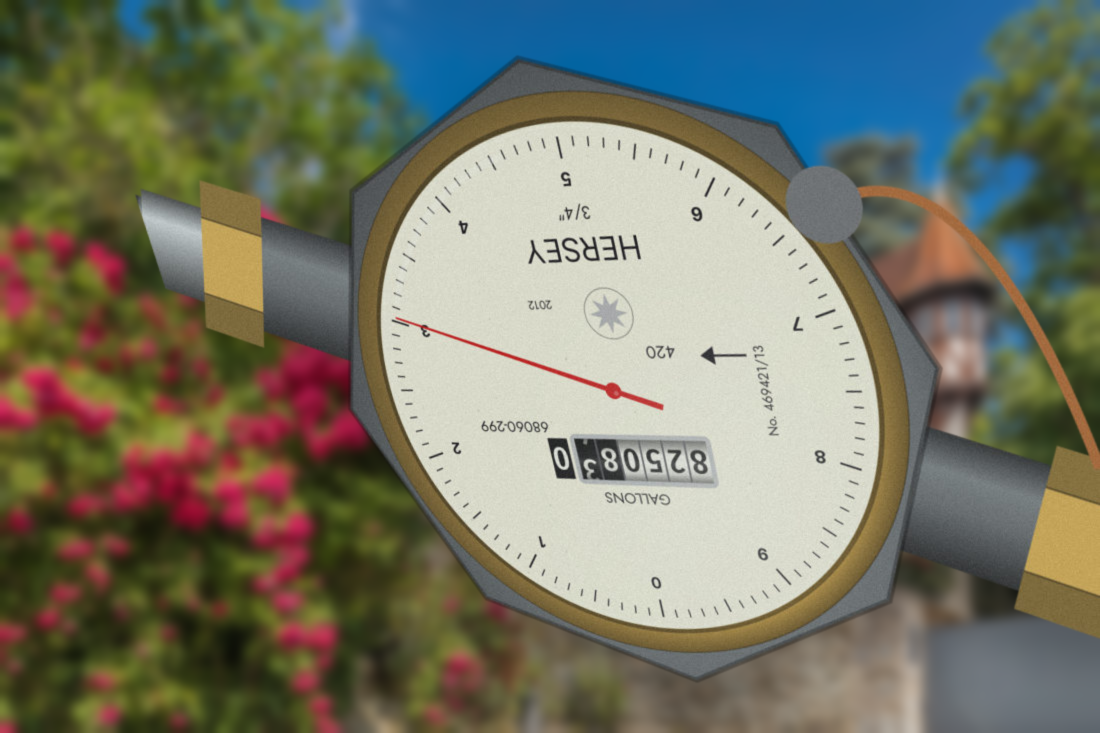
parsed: 8250833.0 gal
